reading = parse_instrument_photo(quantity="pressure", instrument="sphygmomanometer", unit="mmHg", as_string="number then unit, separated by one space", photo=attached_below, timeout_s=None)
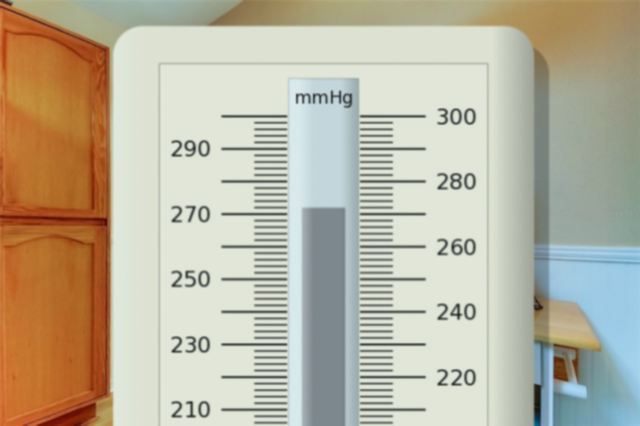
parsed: 272 mmHg
